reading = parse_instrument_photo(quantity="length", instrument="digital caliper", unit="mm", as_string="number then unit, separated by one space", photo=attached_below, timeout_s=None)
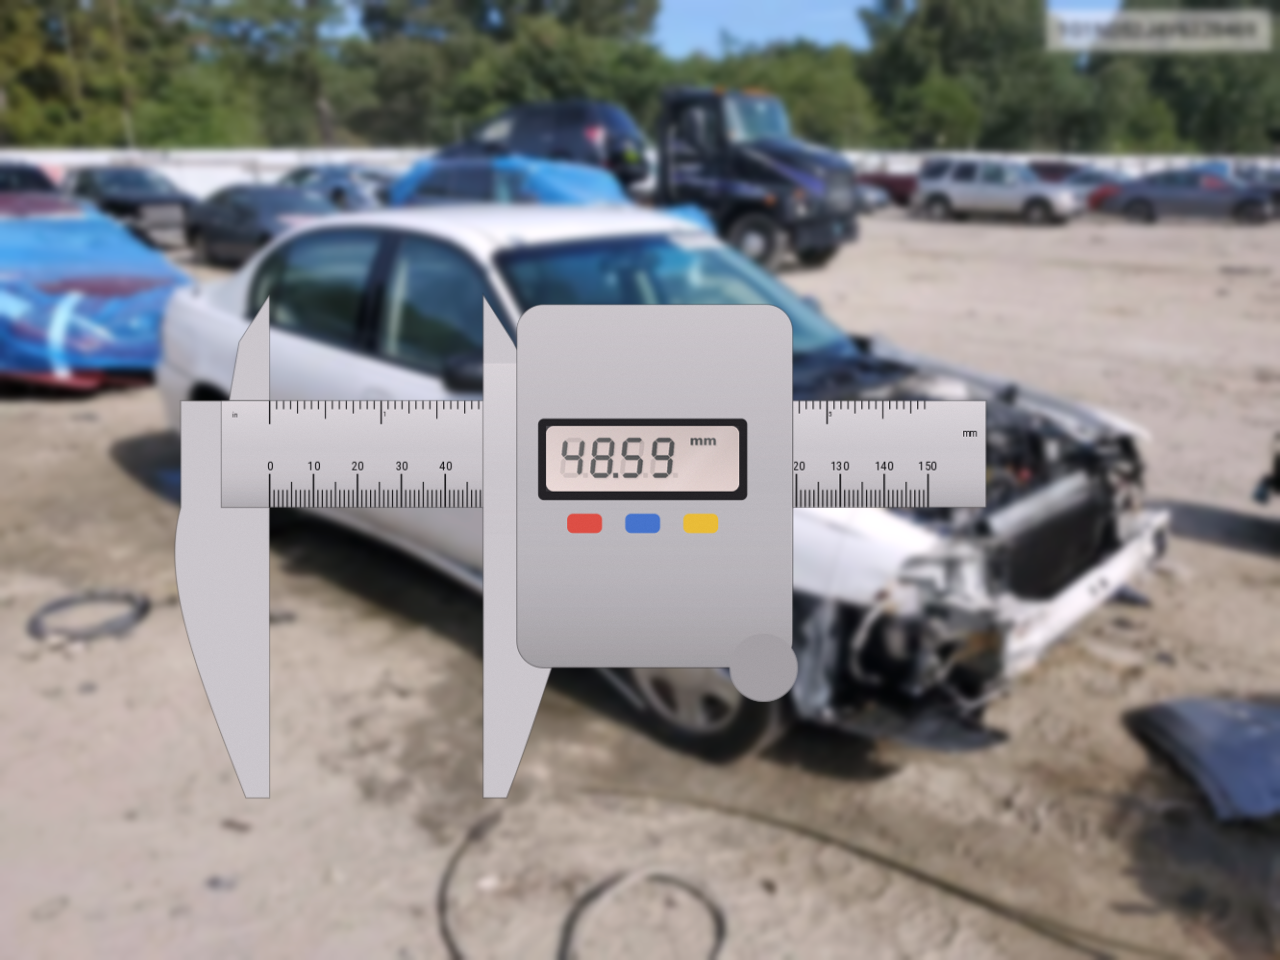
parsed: 48.59 mm
